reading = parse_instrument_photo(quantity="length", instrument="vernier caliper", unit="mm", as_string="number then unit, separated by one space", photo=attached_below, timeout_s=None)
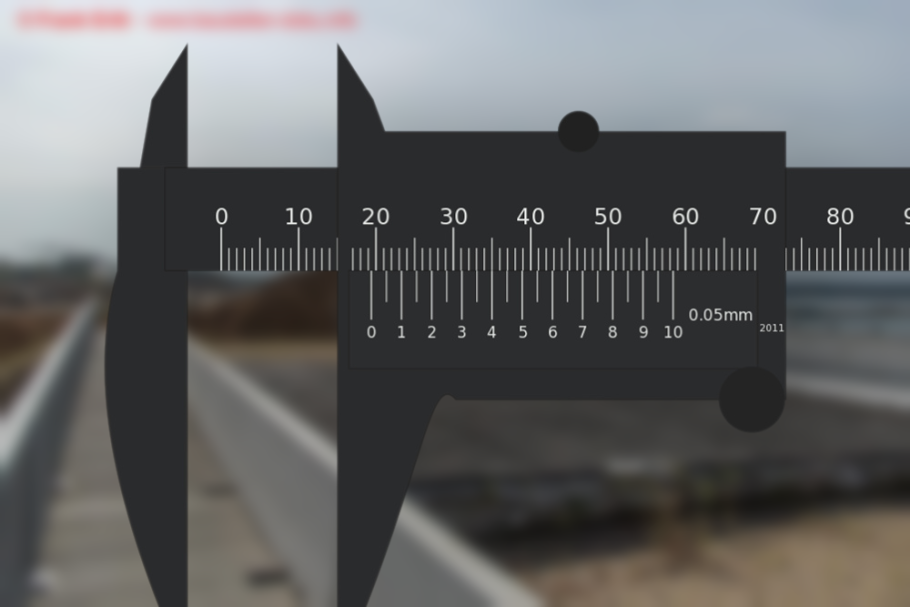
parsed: 19.4 mm
